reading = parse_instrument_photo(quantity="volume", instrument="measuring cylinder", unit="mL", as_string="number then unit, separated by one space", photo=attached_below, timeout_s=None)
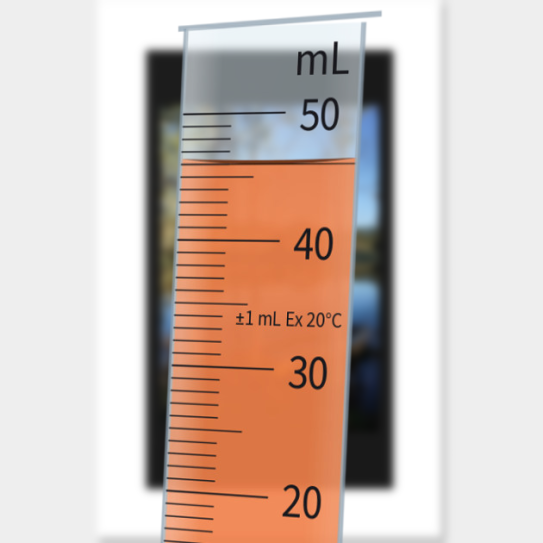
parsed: 46 mL
